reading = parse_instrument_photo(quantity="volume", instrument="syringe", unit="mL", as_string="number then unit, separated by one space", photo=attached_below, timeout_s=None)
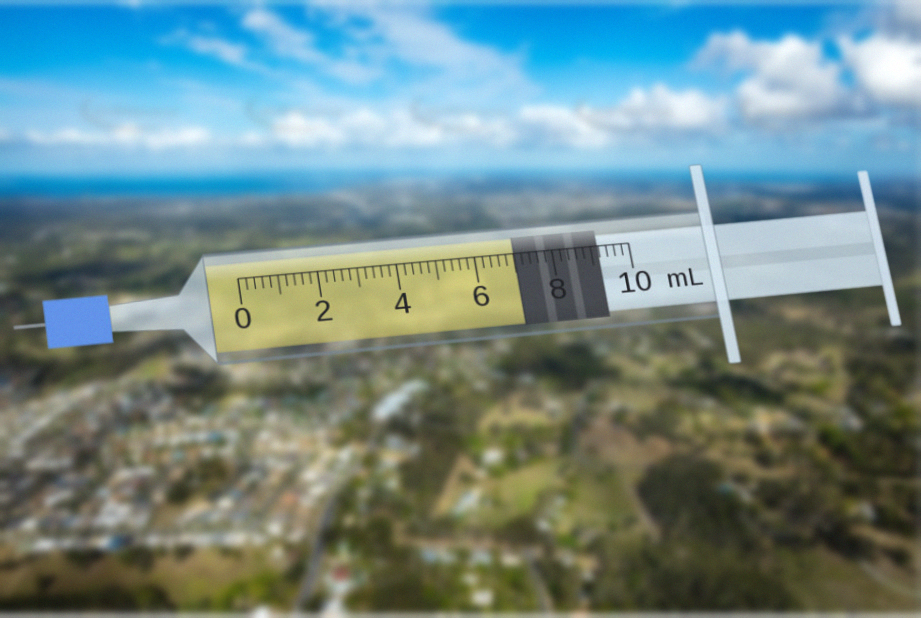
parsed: 7 mL
